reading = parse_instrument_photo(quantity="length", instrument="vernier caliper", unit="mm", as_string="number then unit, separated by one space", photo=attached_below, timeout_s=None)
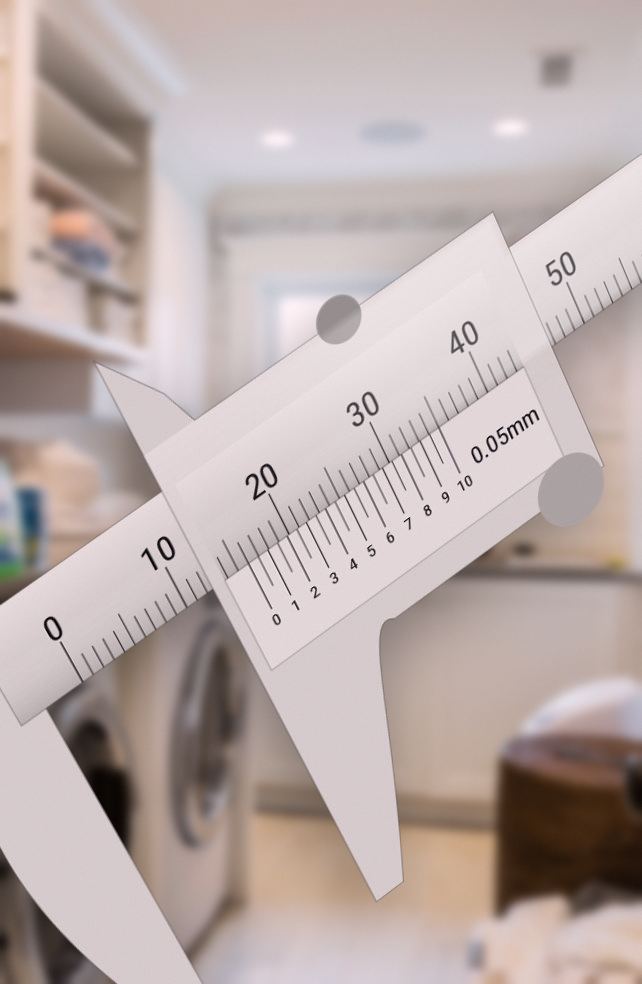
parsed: 16.0 mm
